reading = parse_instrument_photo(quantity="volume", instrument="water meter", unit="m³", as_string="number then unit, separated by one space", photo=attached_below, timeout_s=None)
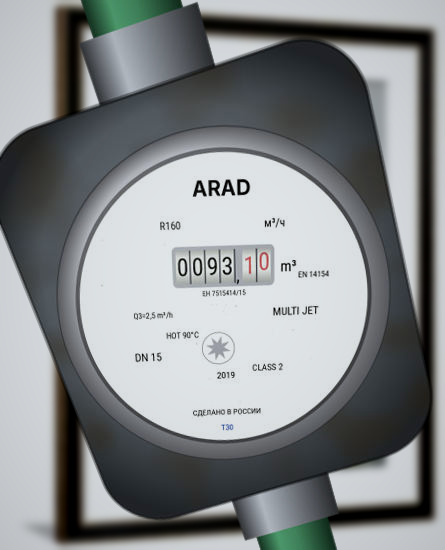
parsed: 93.10 m³
